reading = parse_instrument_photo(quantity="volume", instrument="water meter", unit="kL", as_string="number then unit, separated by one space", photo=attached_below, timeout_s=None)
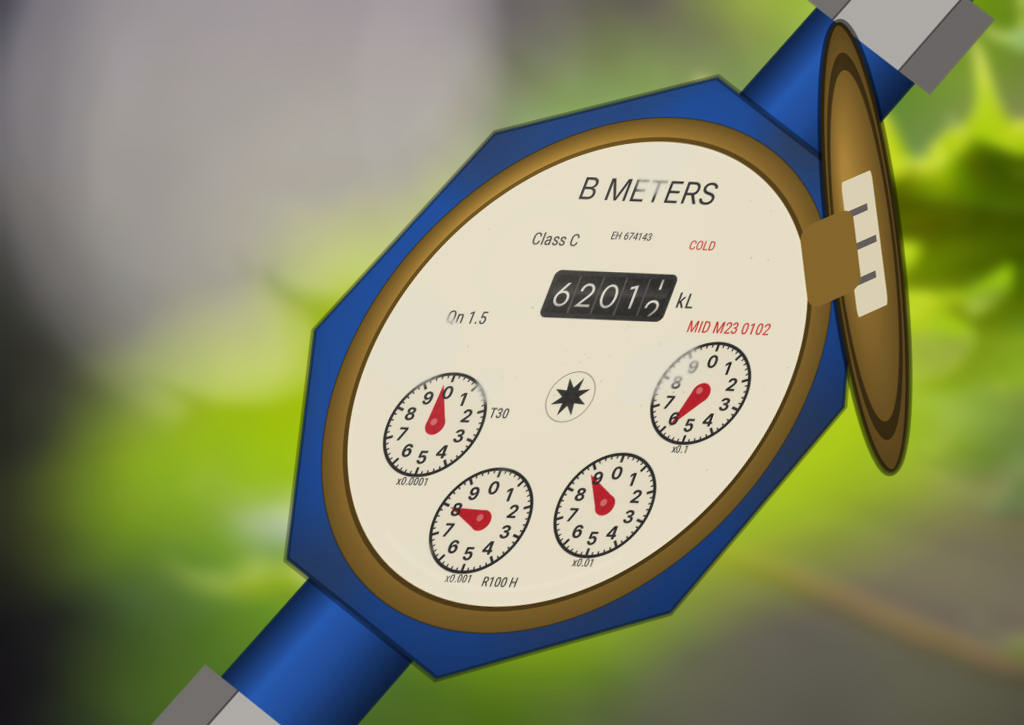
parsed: 62011.5879 kL
